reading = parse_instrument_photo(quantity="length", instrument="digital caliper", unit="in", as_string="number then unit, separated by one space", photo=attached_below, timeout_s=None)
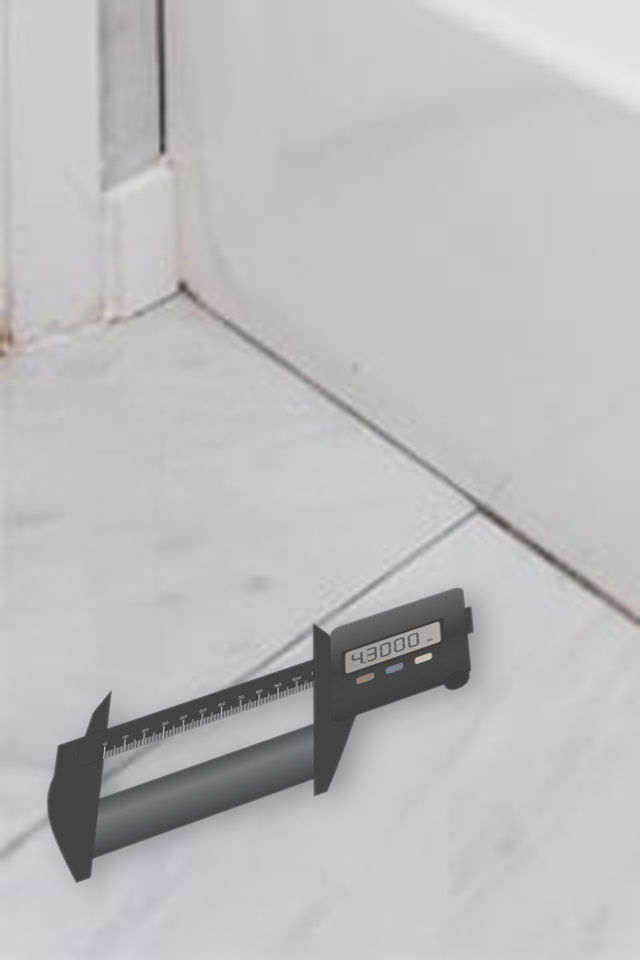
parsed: 4.3000 in
